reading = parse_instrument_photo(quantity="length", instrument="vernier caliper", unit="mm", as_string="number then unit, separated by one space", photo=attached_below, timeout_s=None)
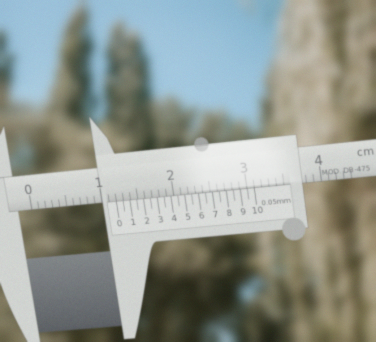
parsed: 12.0 mm
